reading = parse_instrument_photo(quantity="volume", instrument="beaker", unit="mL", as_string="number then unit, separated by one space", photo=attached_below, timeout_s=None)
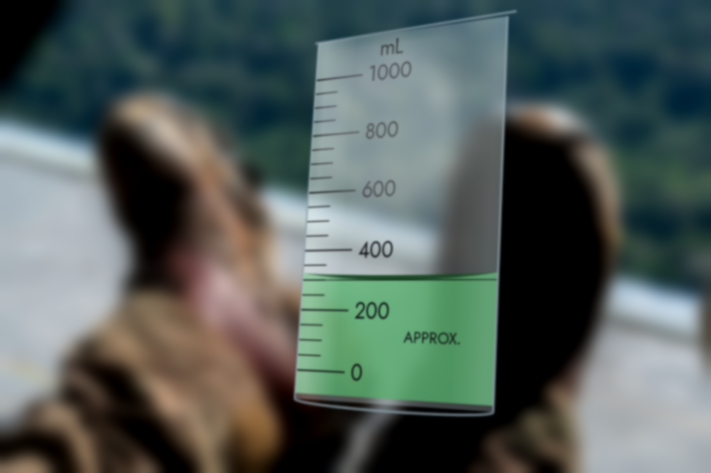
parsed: 300 mL
